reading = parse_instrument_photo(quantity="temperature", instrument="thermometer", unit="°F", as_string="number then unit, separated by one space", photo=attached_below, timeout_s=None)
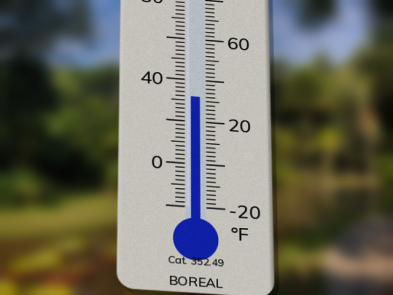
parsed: 32 °F
